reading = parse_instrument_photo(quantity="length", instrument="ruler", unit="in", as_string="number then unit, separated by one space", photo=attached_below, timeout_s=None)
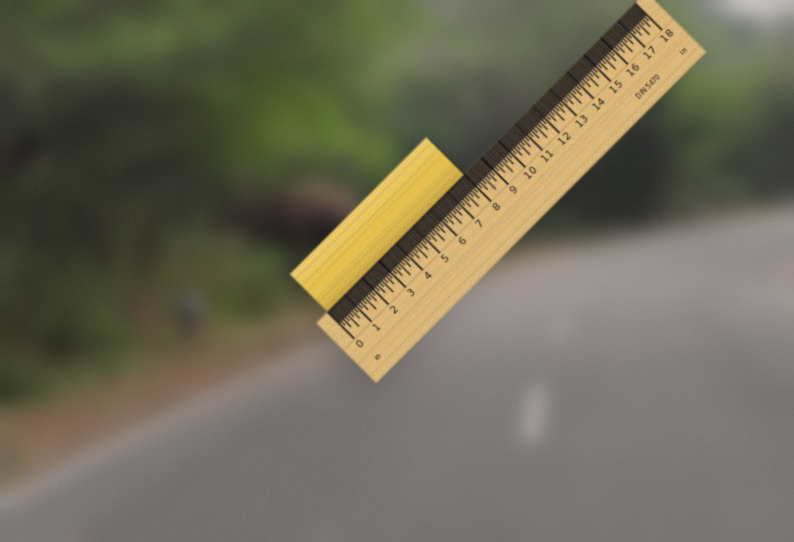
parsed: 8 in
